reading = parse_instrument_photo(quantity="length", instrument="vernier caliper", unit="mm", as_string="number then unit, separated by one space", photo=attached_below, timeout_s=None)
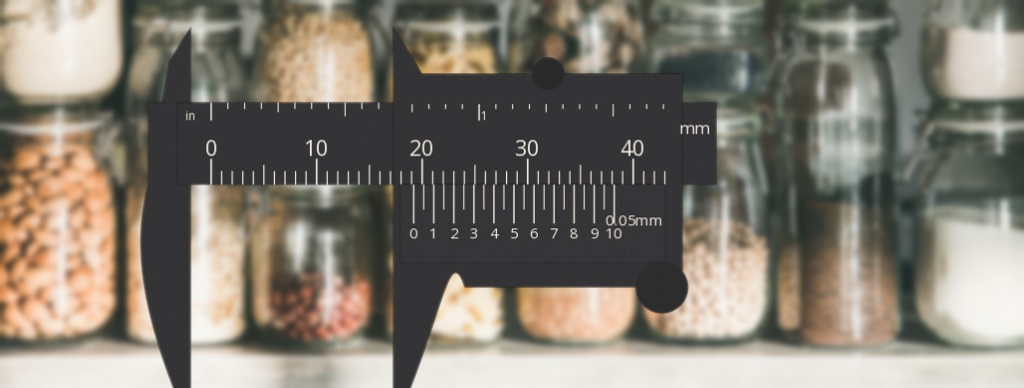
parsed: 19.2 mm
